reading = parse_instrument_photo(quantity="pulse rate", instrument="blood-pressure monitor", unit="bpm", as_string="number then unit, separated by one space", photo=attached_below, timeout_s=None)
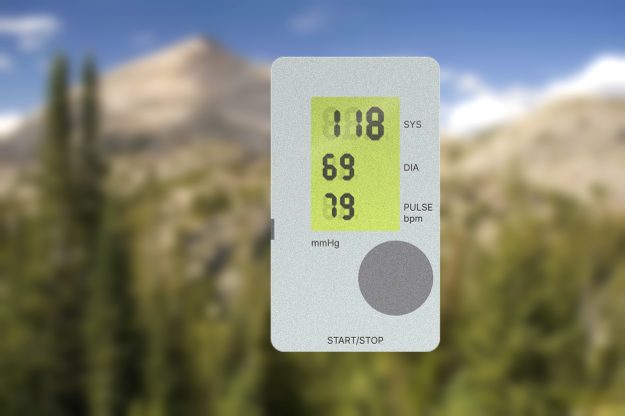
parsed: 79 bpm
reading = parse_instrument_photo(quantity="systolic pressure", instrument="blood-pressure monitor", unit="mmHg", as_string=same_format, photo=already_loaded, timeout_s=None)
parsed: 118 mmHg
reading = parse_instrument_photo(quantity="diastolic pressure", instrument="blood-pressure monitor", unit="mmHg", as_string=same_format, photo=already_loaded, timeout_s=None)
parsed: 69 mmHg
